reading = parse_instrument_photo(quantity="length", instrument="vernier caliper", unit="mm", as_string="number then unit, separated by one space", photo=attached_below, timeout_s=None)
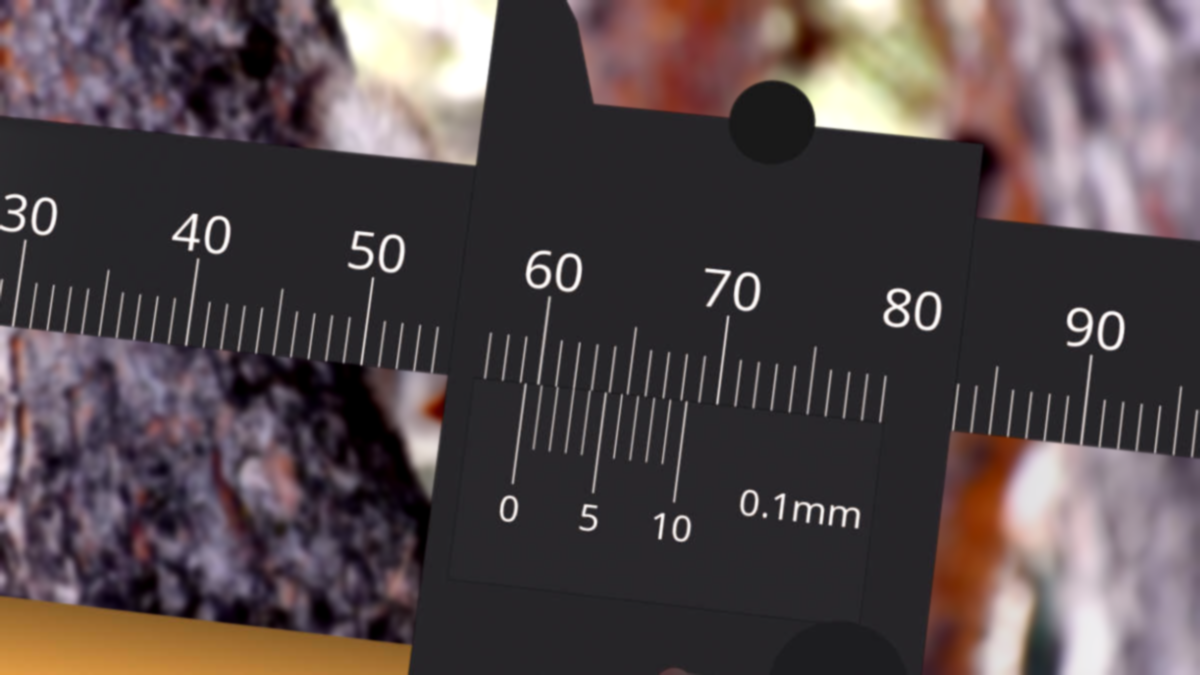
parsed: 59.3 mm
